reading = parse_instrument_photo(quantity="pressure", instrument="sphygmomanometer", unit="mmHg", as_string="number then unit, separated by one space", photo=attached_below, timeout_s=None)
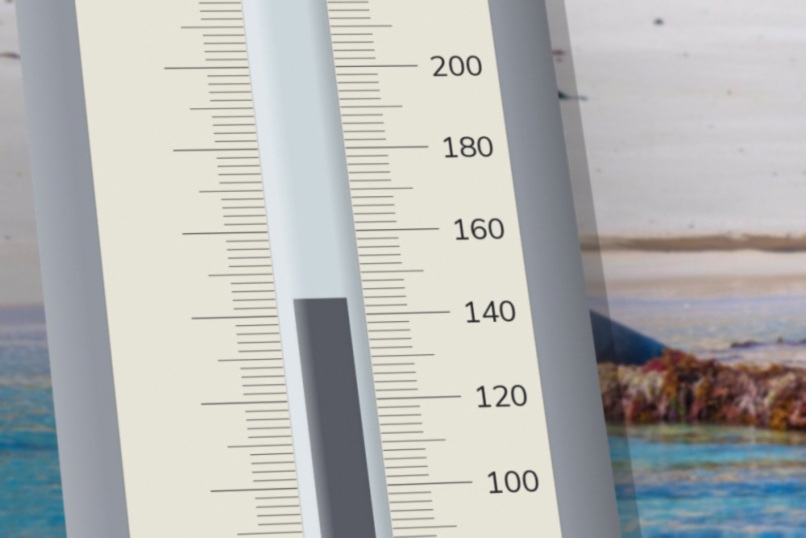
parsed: 144 mmHg
